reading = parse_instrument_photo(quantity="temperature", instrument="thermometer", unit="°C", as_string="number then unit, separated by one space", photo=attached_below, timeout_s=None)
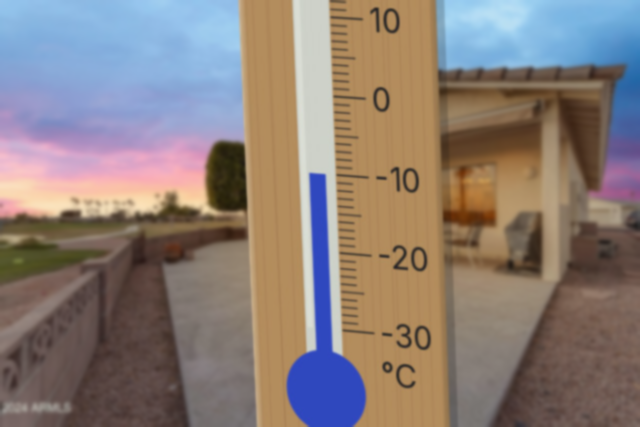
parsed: -10 °C
